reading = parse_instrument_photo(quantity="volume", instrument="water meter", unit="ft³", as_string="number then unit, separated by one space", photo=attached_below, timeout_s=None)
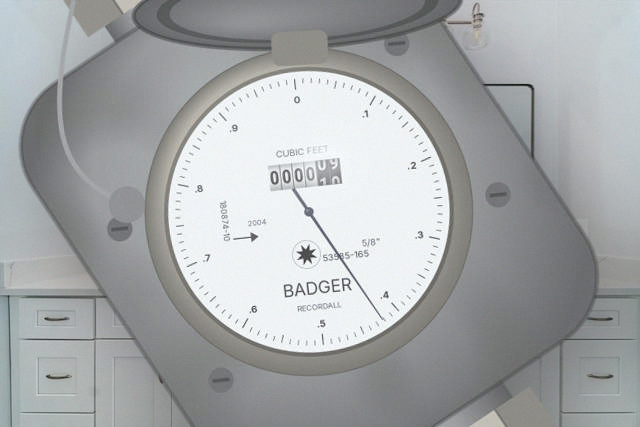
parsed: 9.42 ft³
